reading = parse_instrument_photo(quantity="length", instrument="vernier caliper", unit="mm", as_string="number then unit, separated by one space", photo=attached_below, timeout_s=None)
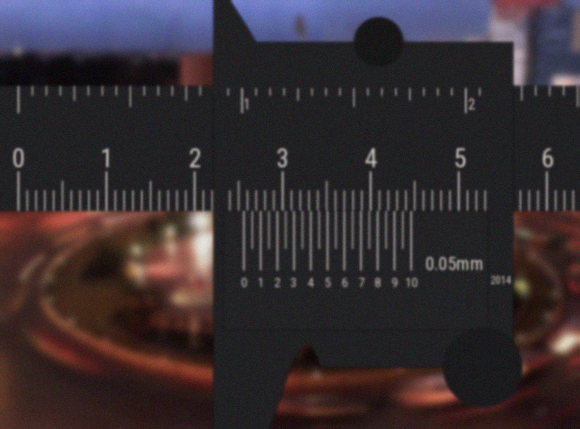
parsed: 25.6 mm
